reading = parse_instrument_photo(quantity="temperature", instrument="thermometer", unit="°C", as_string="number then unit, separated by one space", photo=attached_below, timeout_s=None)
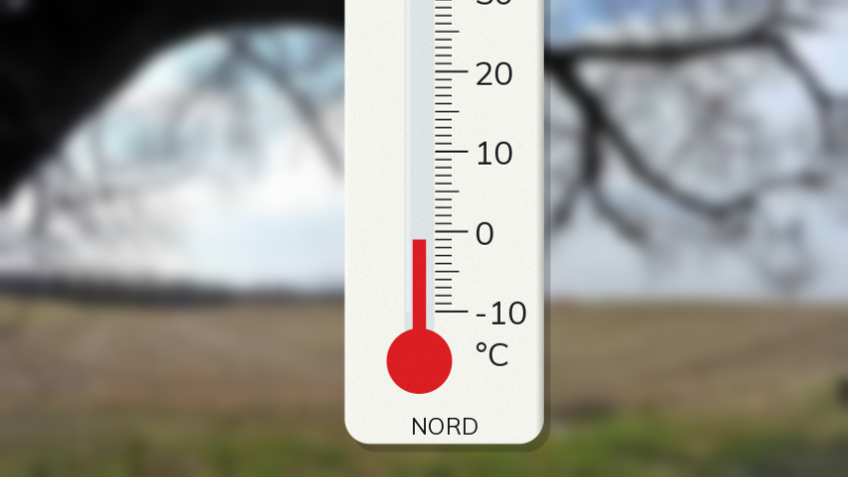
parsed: -1 °C
